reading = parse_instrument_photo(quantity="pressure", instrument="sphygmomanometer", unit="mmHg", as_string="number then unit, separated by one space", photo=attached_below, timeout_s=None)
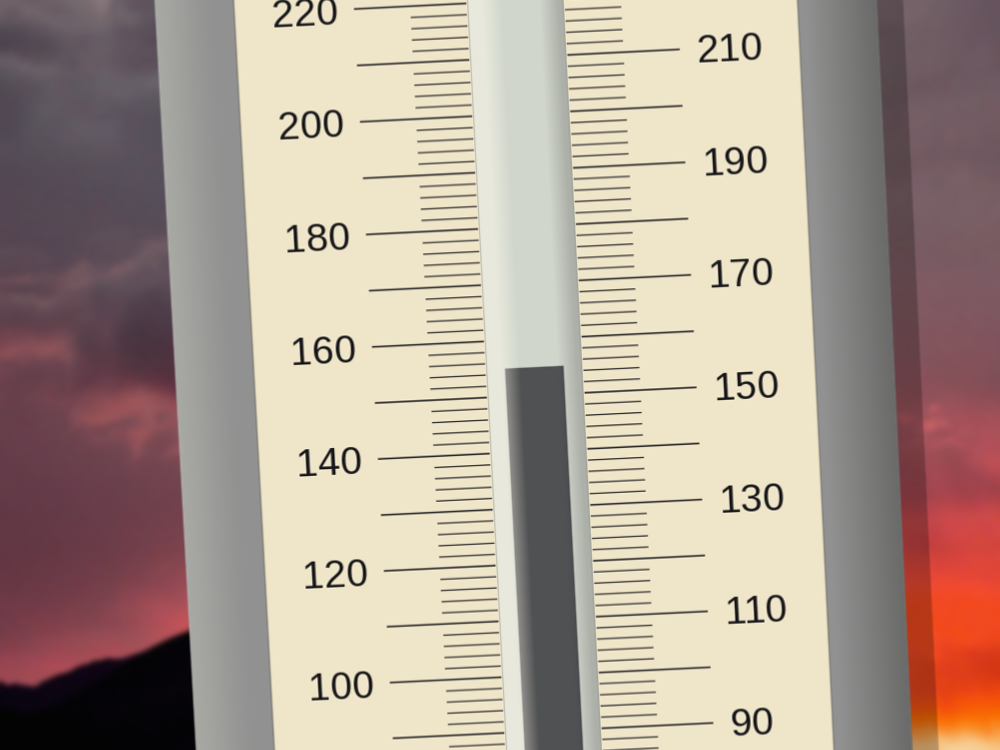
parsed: 155 mmHg
